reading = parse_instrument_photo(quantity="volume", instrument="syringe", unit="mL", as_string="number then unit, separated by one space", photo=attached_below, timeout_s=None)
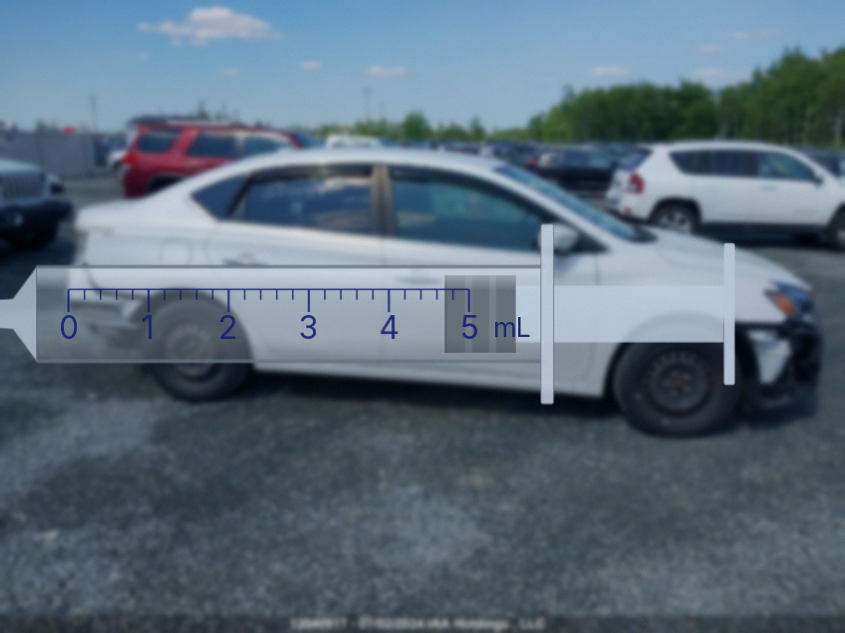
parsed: 4.7 mL
